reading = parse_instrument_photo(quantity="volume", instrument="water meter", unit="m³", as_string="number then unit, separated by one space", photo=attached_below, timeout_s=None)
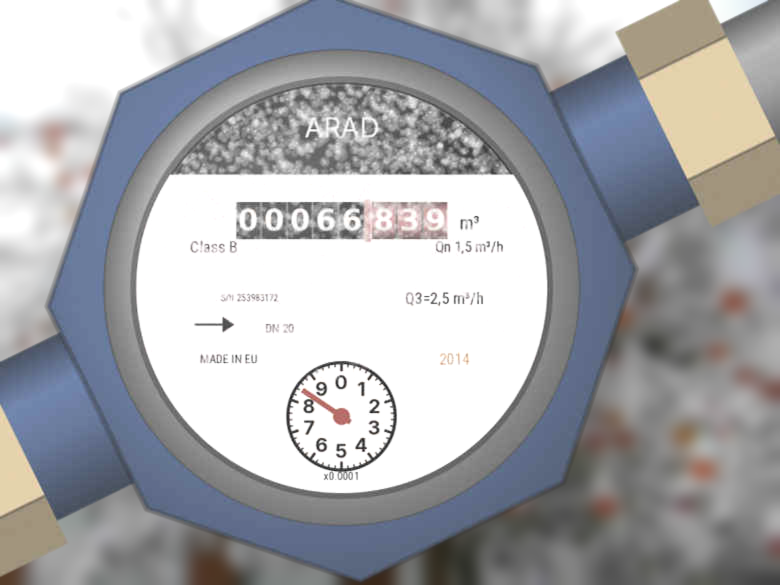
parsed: 66.8398 m³
